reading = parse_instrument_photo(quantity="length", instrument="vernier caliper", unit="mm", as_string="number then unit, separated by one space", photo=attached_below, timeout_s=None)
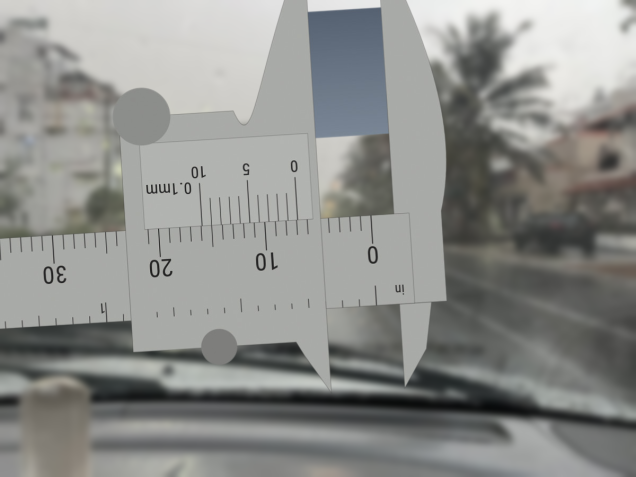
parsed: 6.9 mm
